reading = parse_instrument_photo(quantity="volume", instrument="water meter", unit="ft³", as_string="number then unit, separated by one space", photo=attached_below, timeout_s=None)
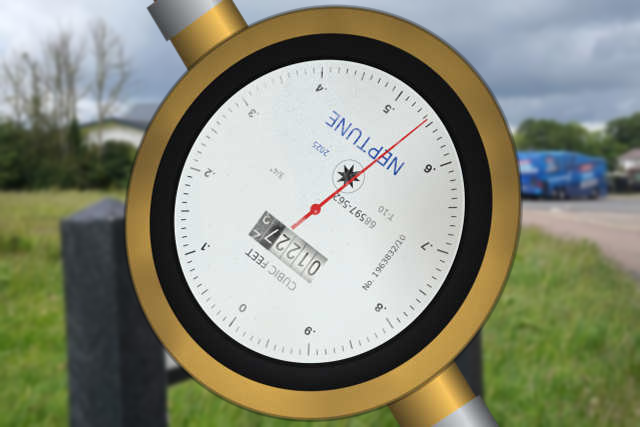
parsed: 12272.54 ft³
